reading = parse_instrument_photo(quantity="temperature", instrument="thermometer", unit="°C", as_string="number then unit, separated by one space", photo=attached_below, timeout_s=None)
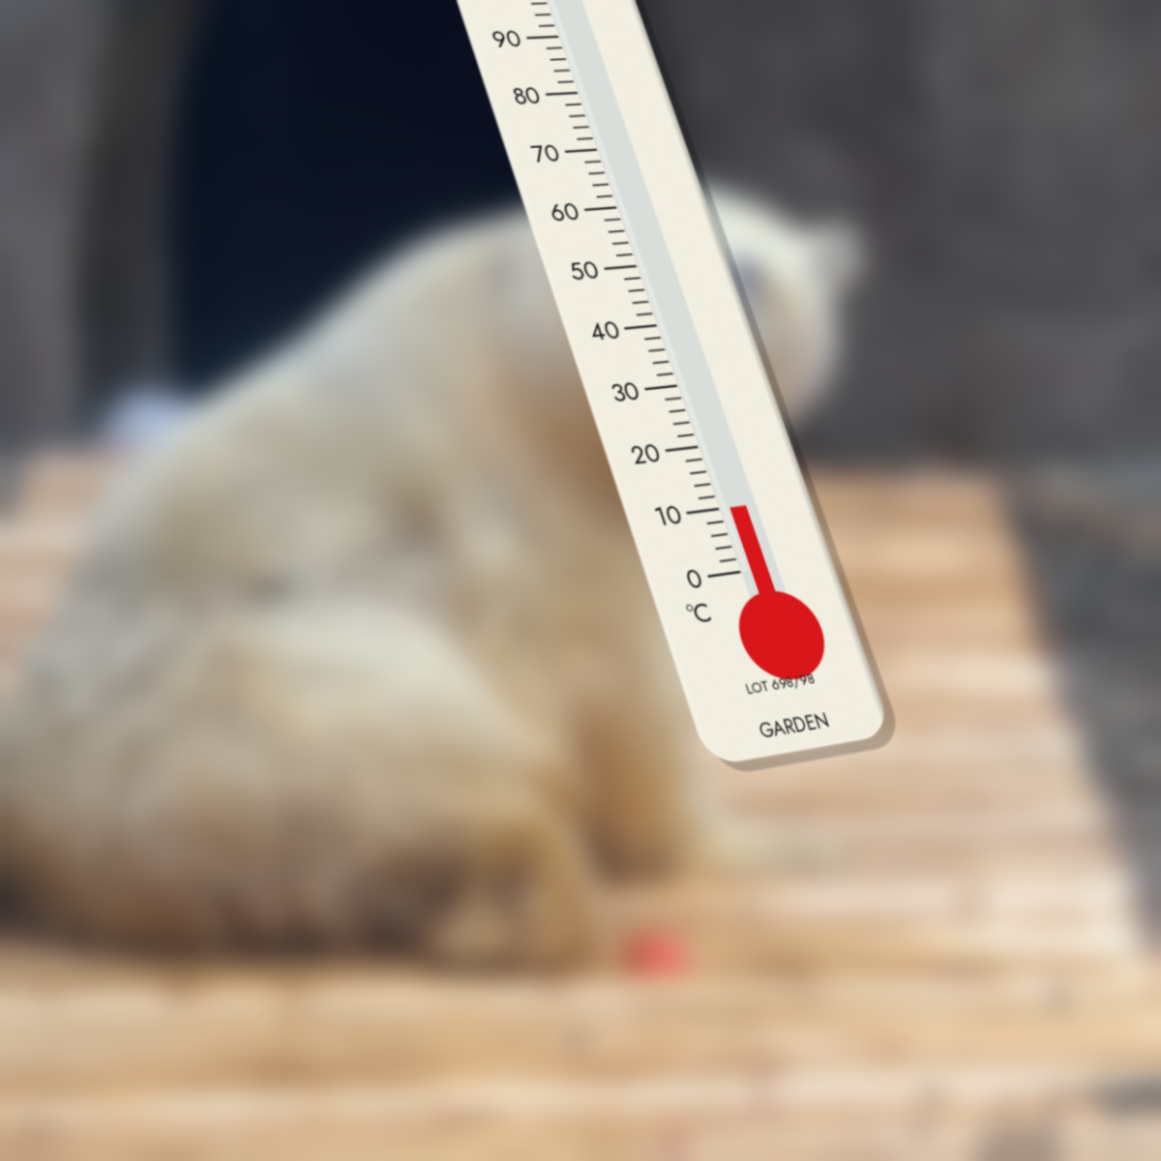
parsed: 10 °C
